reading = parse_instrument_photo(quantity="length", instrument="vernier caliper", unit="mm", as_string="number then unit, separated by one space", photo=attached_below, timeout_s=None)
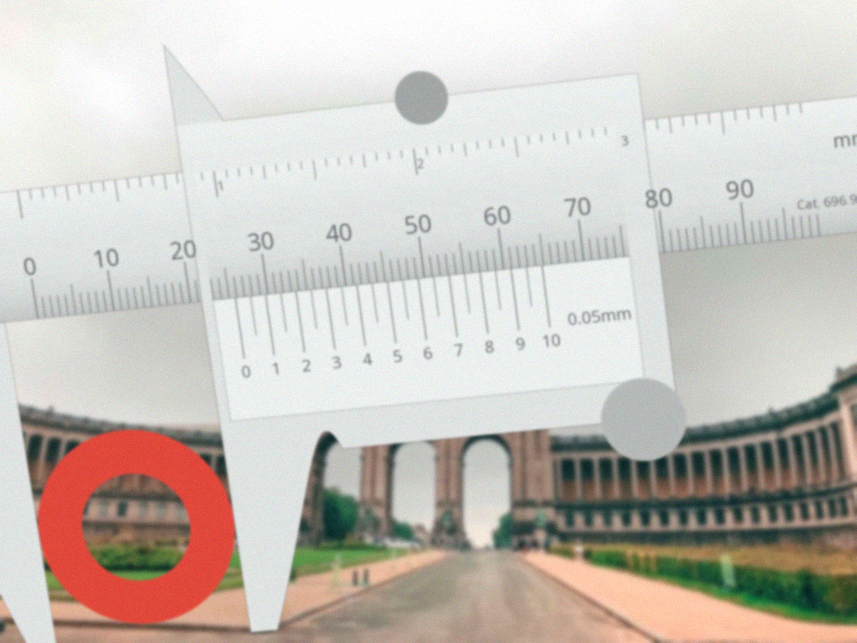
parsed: 25.8 mm
